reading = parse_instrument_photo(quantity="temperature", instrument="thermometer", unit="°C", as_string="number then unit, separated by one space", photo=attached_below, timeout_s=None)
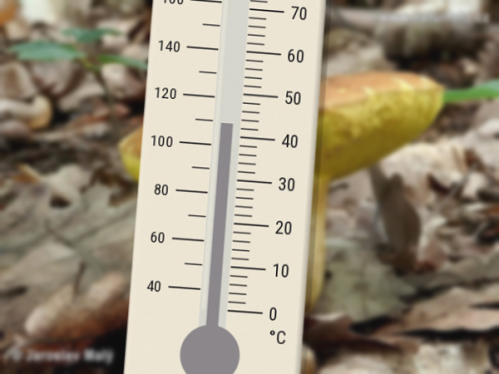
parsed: 43 °C
